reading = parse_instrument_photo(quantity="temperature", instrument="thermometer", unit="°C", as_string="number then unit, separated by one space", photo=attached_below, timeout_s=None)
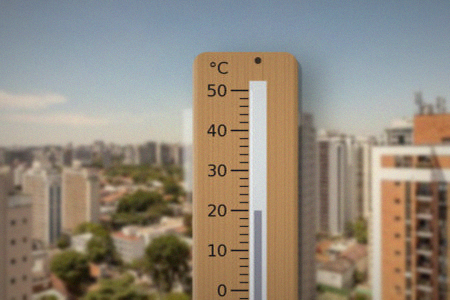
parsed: 20 °C
